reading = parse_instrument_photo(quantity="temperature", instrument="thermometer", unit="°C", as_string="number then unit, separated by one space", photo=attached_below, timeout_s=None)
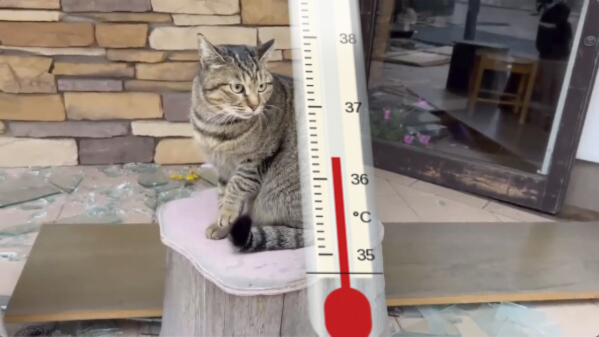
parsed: 36.3 °C
